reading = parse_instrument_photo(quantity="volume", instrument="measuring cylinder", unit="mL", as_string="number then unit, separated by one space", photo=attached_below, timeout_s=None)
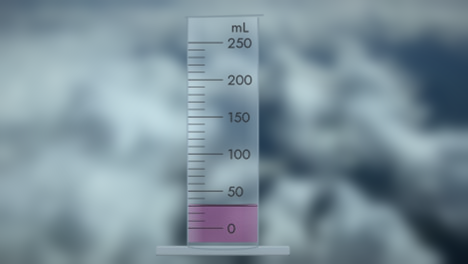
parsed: 30 mL
